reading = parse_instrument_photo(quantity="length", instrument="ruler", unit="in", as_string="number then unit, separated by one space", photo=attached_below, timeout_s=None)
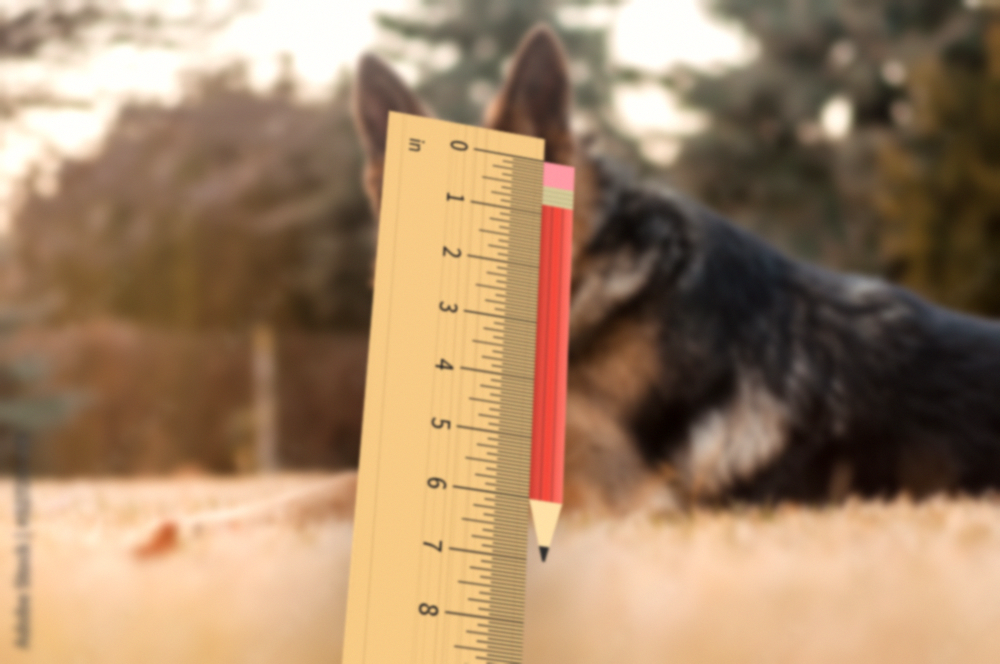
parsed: 7 in
